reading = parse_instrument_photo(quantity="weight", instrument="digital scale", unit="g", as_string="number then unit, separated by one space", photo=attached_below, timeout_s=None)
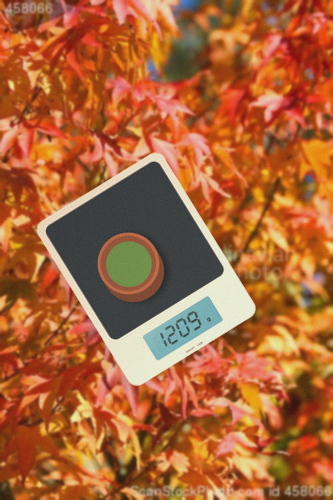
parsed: 1209 g
